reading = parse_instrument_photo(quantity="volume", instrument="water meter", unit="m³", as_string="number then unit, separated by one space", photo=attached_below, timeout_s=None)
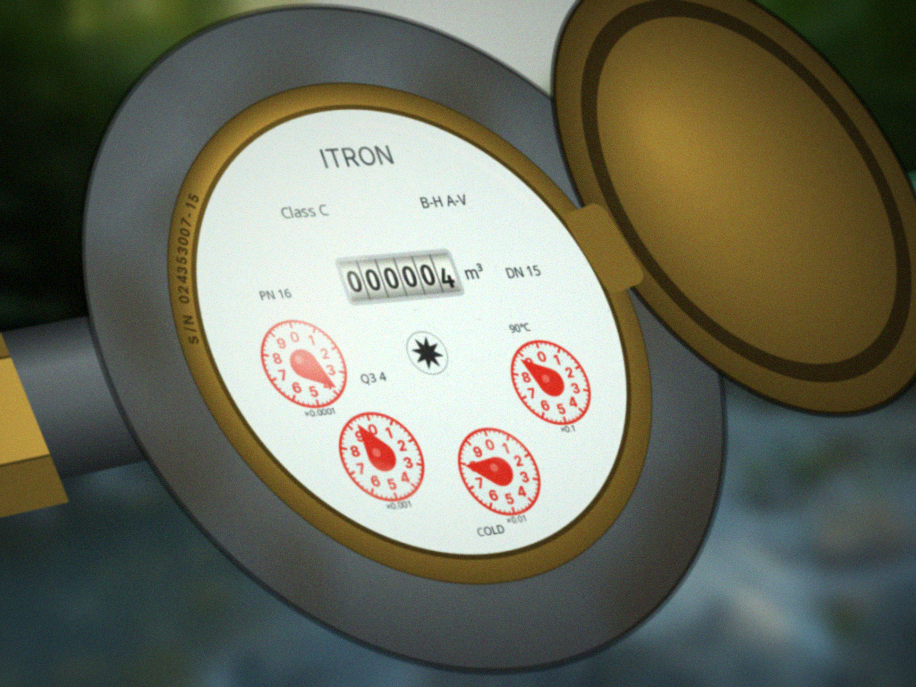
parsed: 3.8793 m³
